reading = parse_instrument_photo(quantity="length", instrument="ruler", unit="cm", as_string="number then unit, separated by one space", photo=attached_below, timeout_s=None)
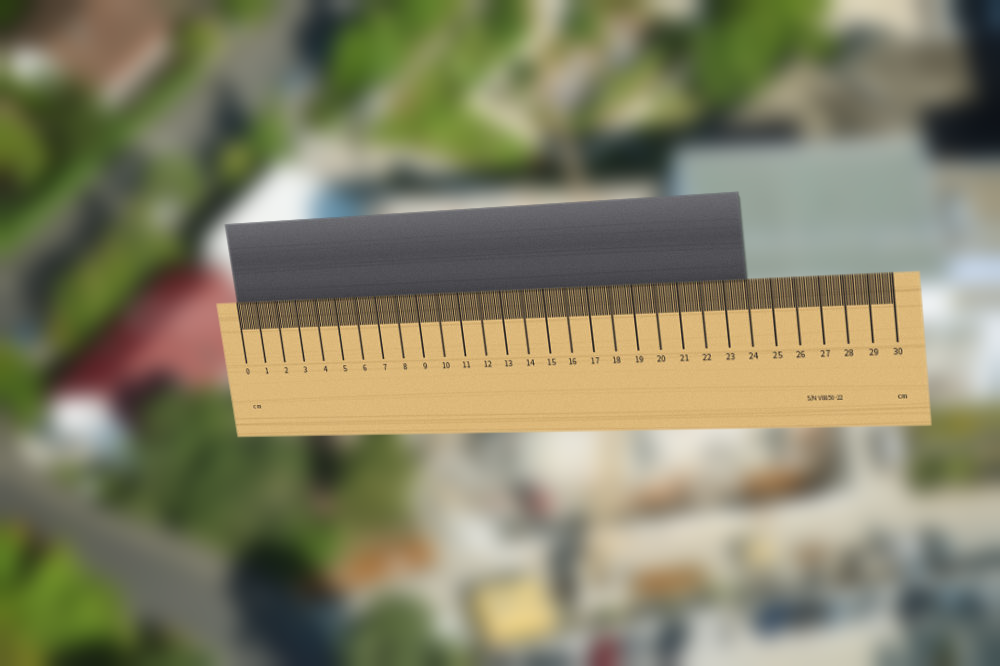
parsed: 24 cm
